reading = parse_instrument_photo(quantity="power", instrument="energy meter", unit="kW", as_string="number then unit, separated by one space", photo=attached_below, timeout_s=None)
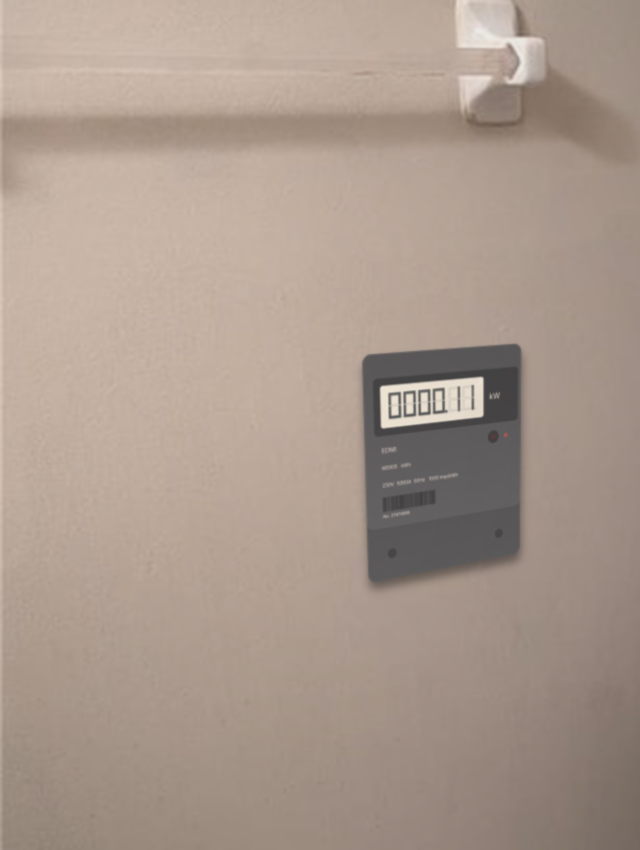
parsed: 0.11 kW
